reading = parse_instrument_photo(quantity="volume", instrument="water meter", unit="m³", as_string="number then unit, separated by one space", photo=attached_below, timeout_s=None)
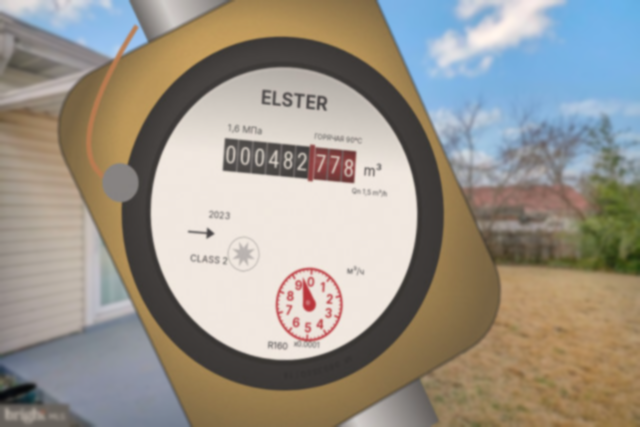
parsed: 482.7779 m³
